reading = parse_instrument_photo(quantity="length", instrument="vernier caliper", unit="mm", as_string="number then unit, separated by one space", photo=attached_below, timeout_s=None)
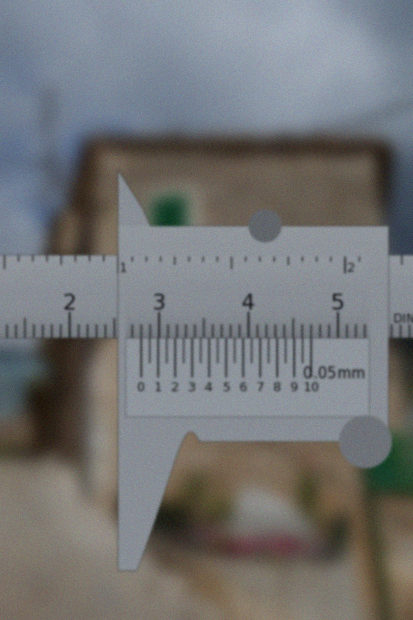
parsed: 28.0 mm
